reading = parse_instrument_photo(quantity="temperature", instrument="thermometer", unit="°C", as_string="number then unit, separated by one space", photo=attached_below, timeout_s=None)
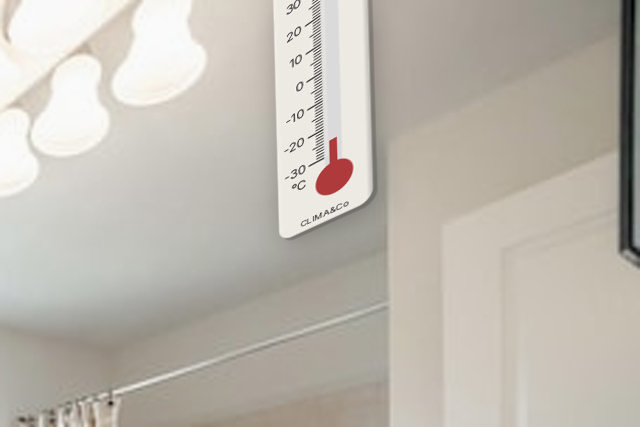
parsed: -25 °C
